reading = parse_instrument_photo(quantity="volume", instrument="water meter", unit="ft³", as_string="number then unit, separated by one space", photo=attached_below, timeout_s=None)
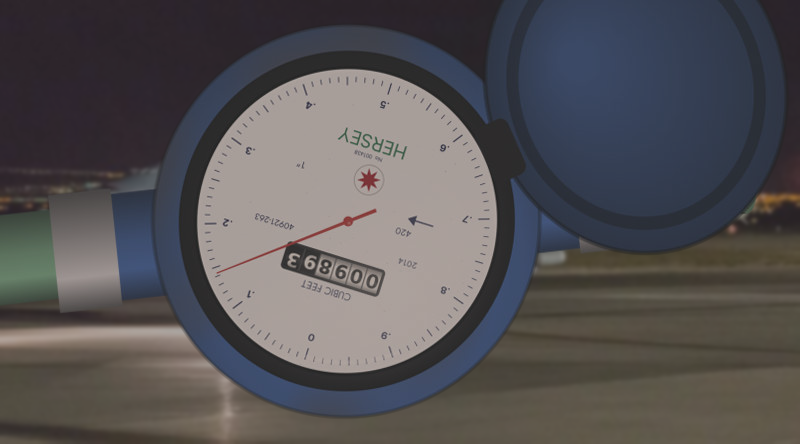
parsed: 9893.14 ft³
